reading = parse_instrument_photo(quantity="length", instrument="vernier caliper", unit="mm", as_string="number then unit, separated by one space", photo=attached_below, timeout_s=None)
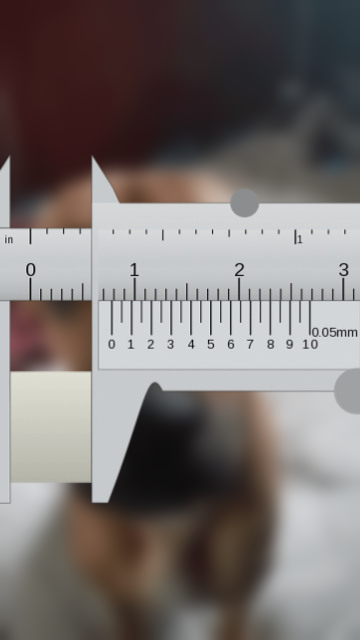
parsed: 7.8 mm
